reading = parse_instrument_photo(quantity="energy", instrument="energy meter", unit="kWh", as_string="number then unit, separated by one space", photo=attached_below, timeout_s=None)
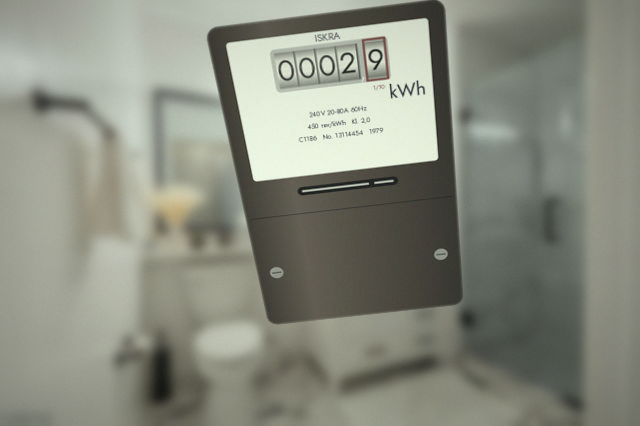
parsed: 2.9 kWh
